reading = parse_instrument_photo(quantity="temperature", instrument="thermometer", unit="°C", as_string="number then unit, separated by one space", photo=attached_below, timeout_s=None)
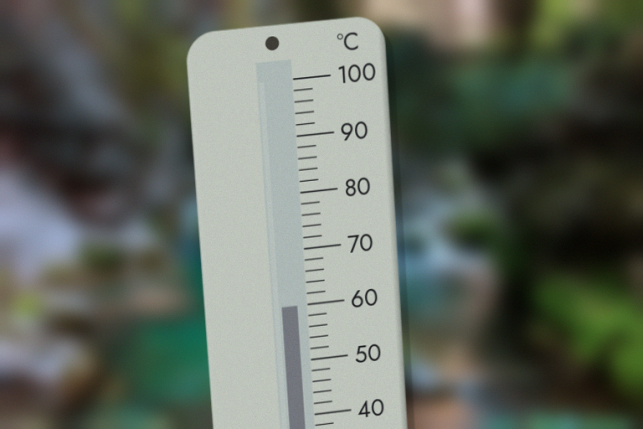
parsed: 60 °C
